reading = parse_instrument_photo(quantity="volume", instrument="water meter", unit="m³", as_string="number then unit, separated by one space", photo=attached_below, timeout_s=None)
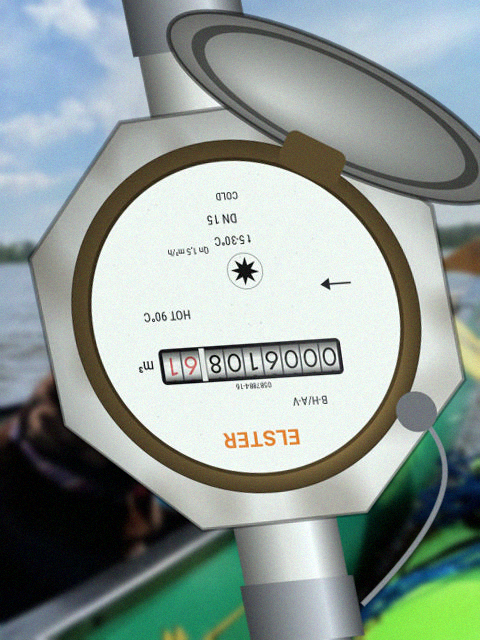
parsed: 6108.61 m³
